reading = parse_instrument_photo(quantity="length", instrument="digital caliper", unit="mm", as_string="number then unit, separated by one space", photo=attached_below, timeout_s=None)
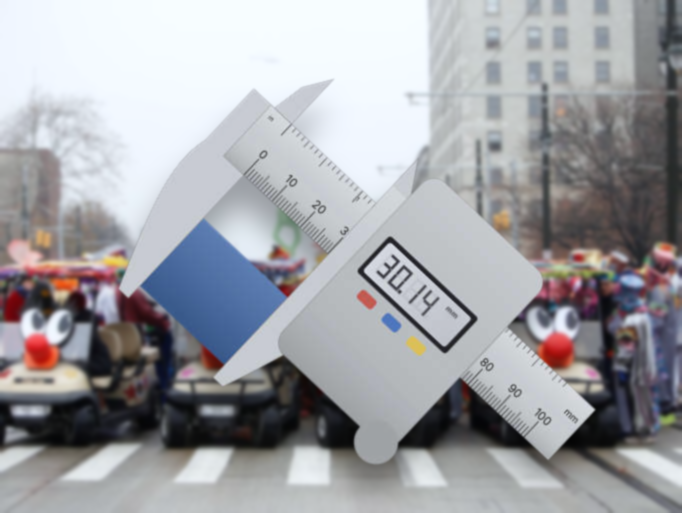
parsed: 30.14 mm
